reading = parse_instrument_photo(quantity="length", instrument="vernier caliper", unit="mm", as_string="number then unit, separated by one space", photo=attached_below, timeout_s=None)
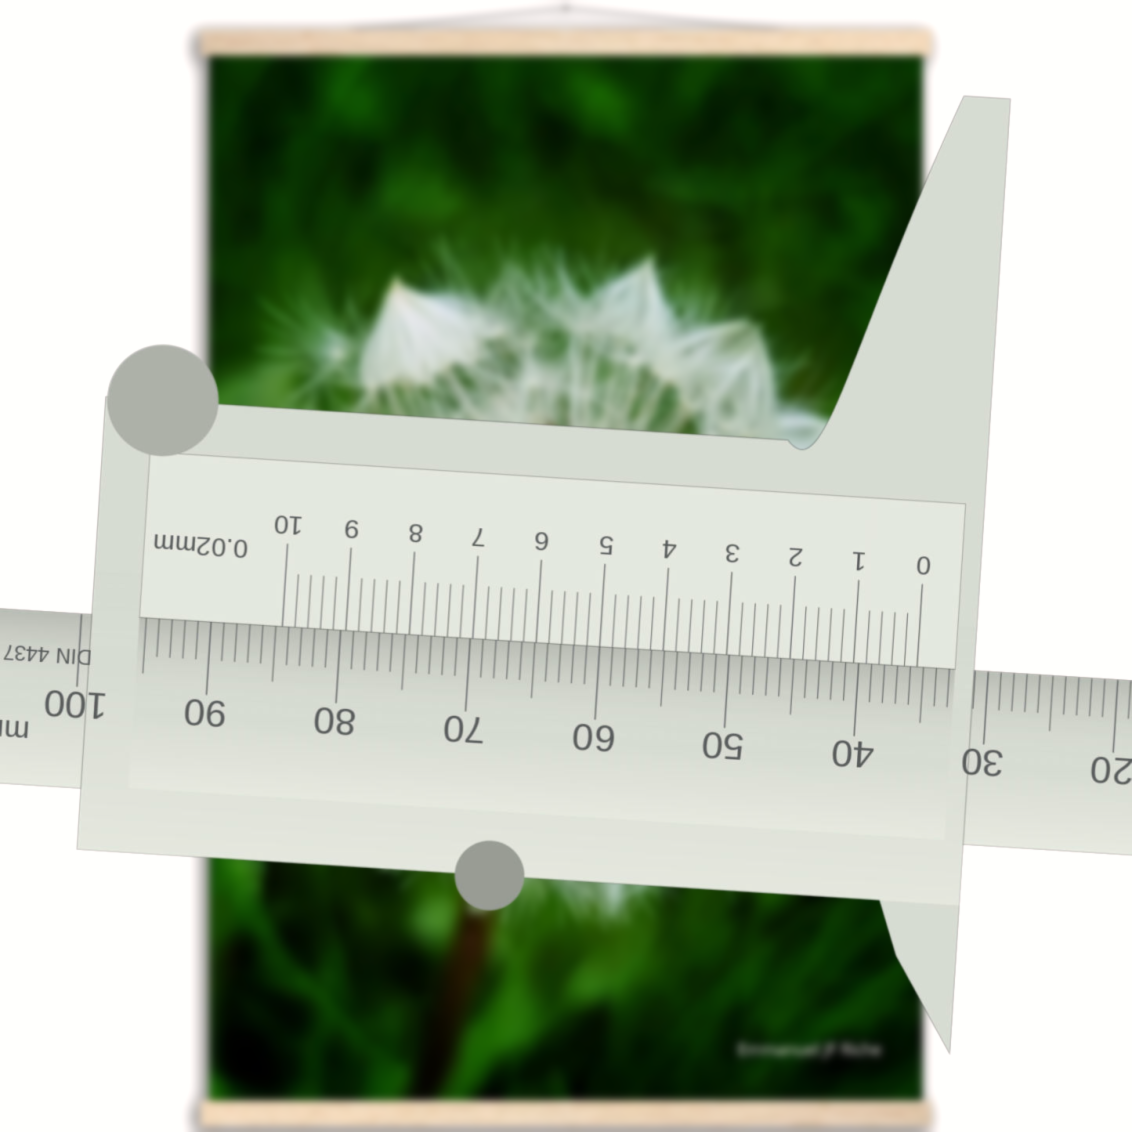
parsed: 35.5 mm
